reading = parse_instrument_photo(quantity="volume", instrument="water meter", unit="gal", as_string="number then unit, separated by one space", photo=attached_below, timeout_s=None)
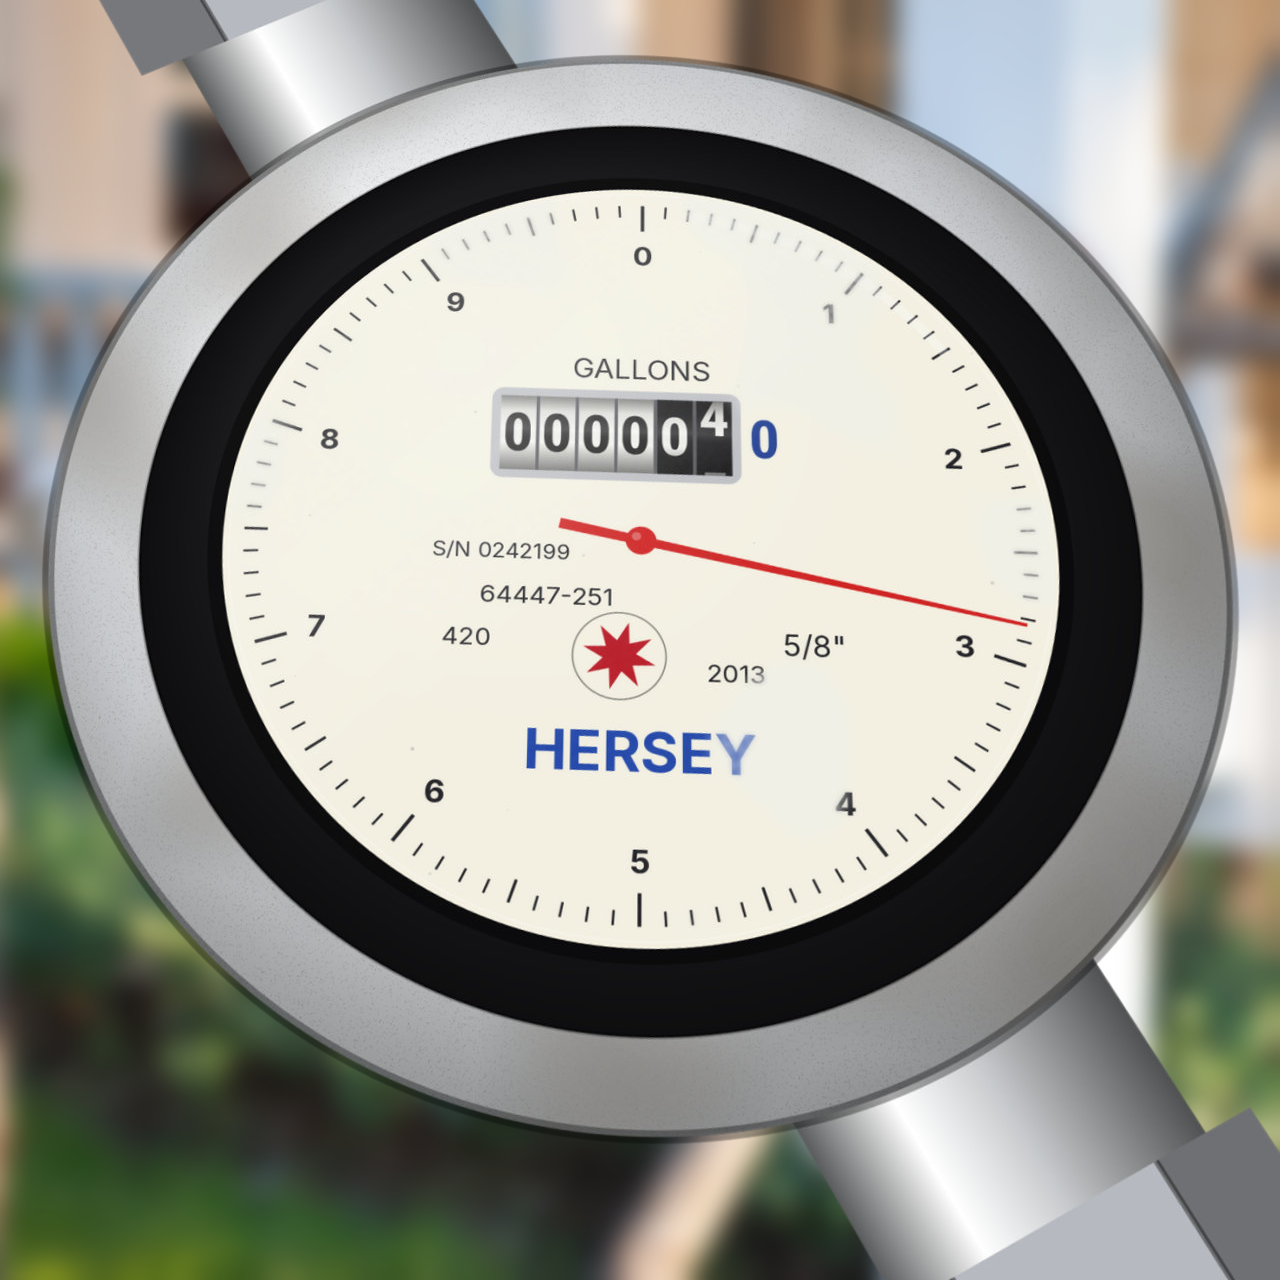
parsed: 42.8 gal
